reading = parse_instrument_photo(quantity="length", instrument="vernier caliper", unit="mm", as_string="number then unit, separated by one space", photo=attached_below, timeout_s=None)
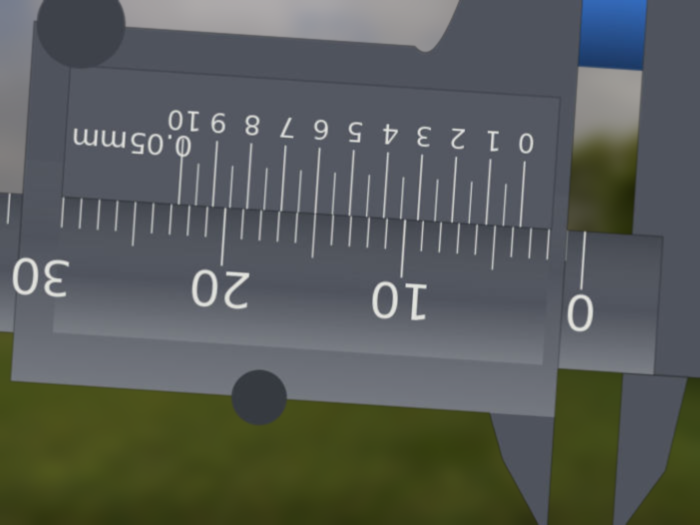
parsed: 3.6 mm
